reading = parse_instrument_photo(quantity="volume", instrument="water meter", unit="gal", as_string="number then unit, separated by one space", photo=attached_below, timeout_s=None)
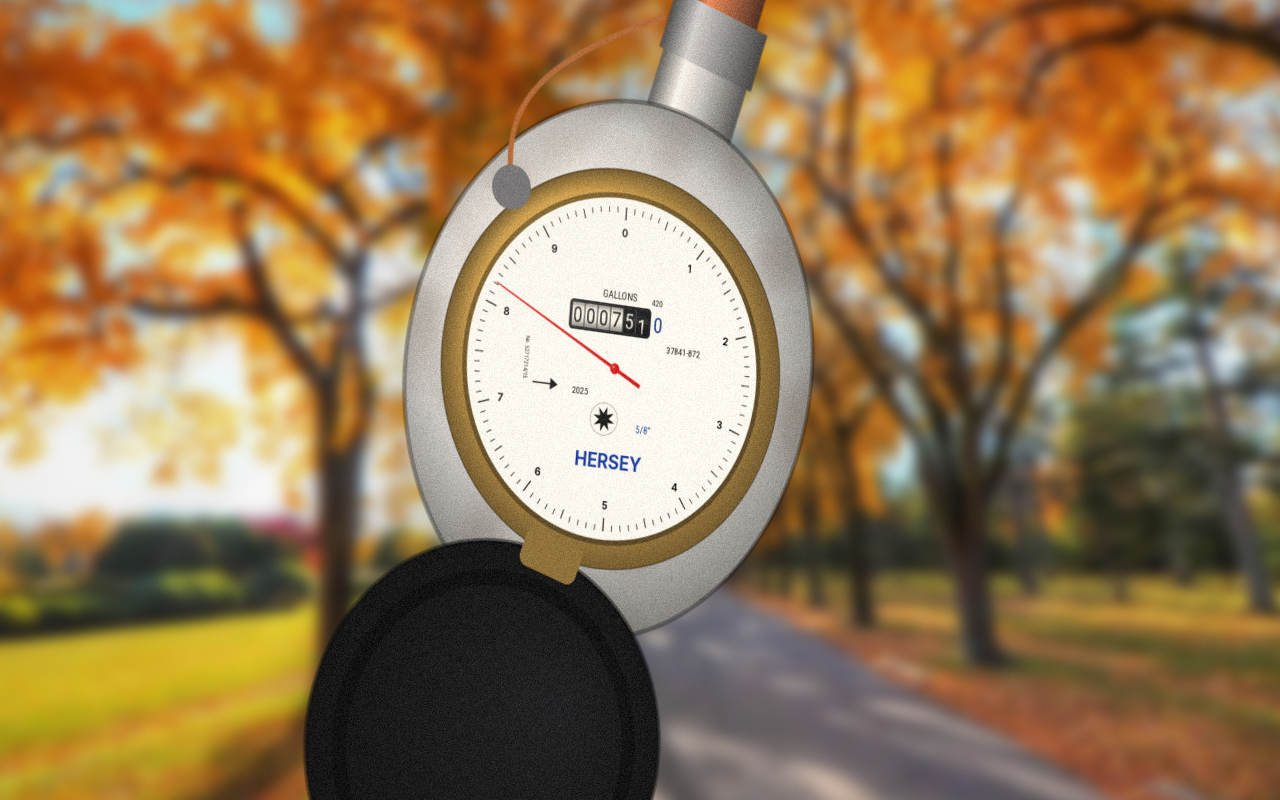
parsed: 7508.2 gal
